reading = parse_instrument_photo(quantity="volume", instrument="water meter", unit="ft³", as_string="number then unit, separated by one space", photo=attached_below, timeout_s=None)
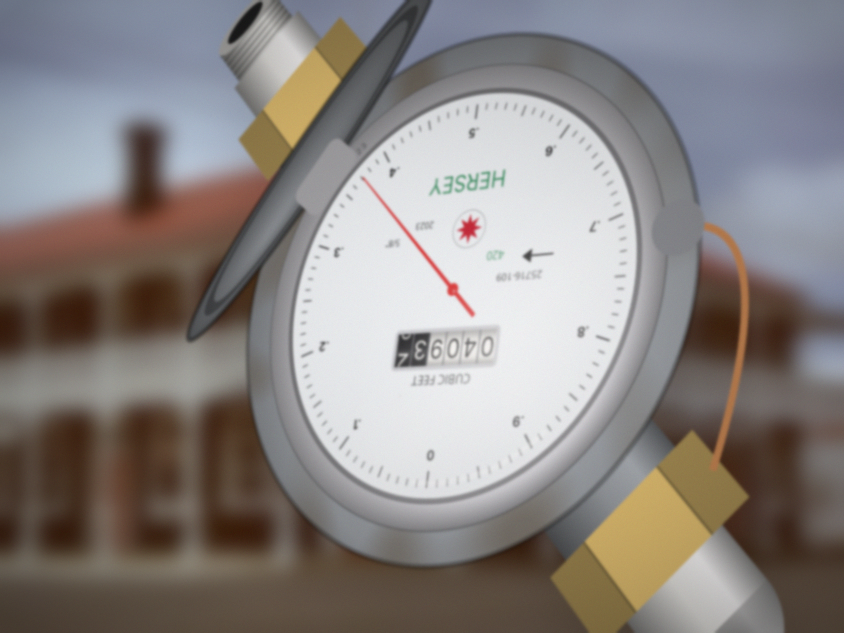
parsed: 40932.37 ft³
